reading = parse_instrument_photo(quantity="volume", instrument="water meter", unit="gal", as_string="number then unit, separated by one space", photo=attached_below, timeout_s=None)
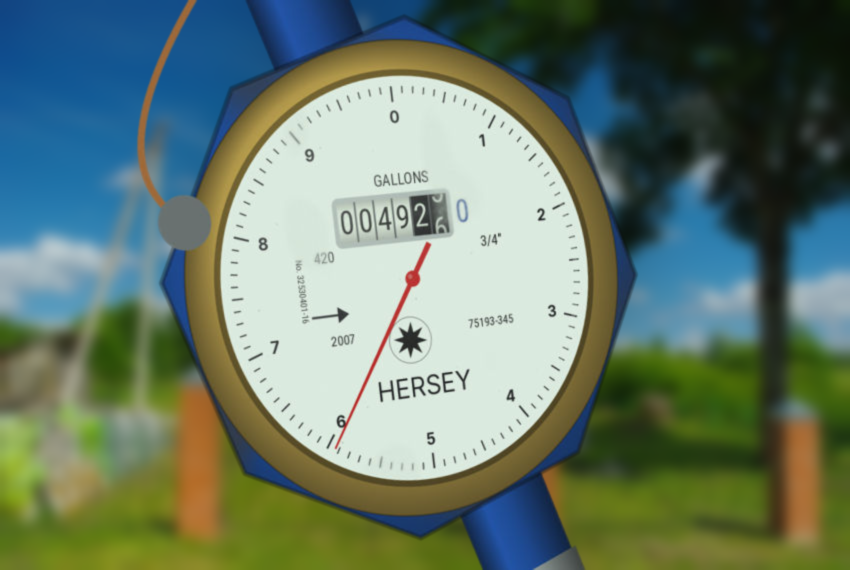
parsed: 49255.9 gal
